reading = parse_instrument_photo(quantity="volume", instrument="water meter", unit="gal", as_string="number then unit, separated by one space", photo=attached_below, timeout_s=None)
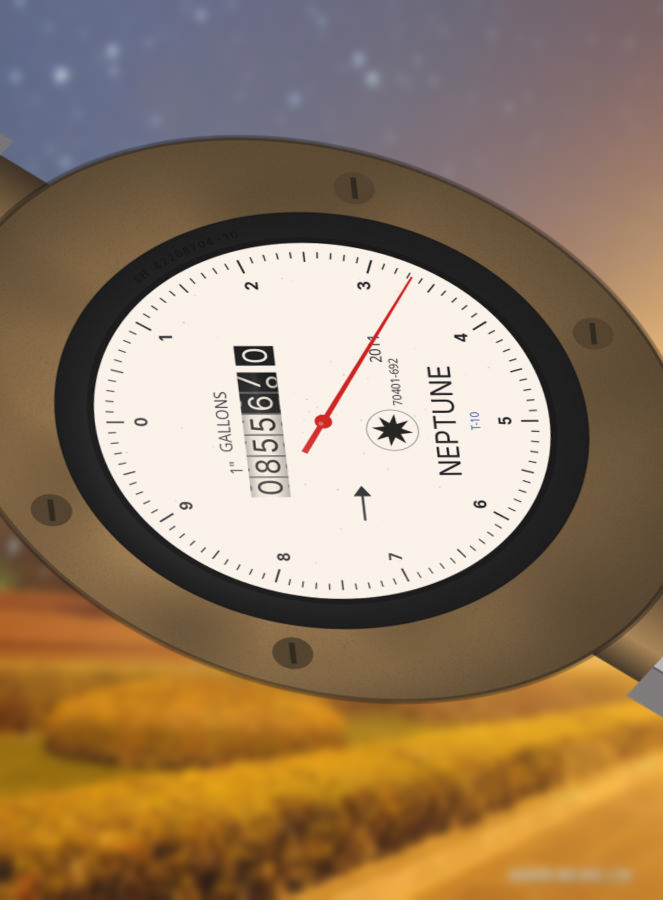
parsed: 855673.3 gal
